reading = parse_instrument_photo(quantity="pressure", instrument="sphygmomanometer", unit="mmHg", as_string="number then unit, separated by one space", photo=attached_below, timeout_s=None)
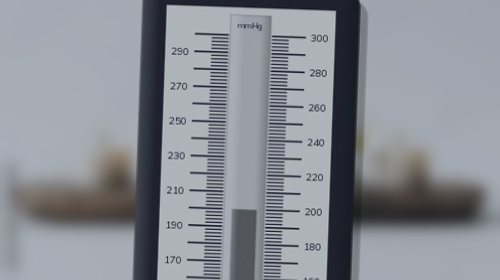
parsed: 200 mmHg
